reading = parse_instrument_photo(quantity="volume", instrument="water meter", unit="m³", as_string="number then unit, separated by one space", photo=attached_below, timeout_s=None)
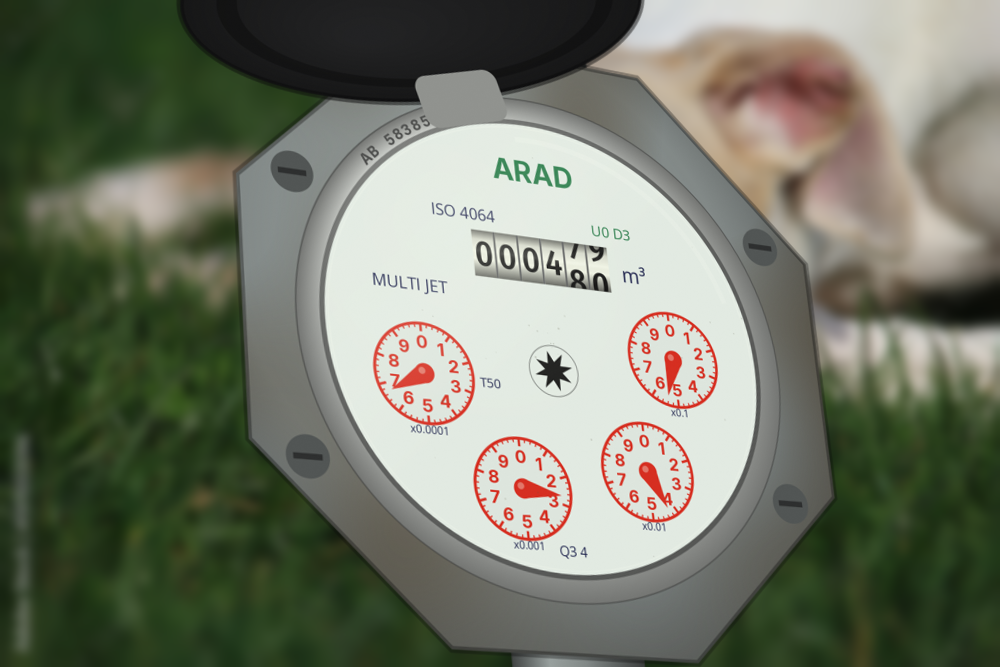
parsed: 479.5426 m³
